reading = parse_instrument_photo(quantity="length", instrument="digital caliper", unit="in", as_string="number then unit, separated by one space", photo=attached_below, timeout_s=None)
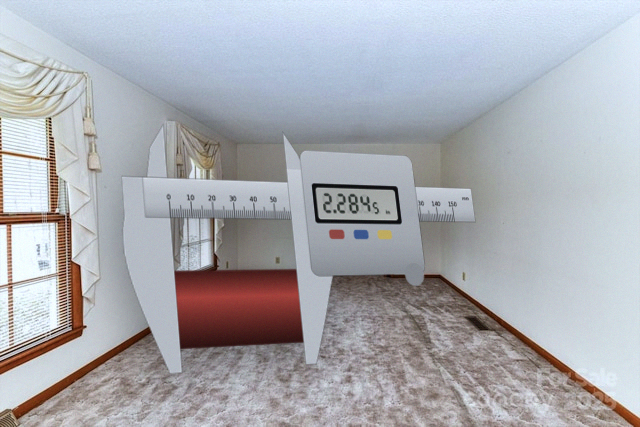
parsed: 2.2845 in
